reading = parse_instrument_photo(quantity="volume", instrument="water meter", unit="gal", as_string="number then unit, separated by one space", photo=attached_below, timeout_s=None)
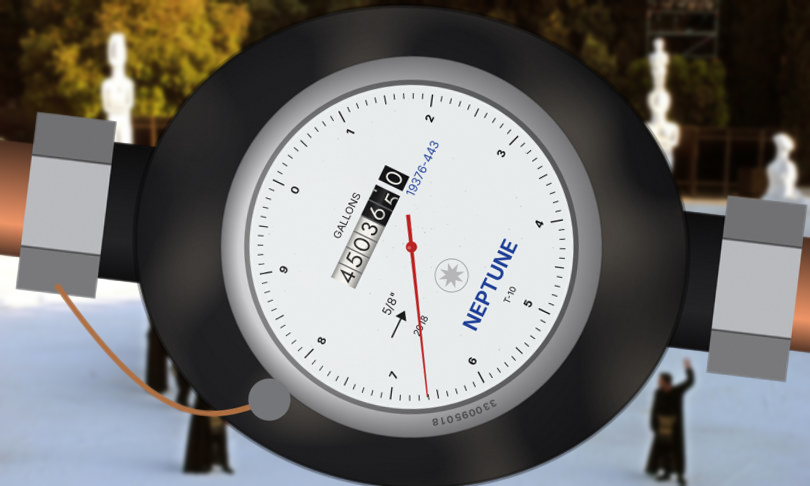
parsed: 4503646.6 gal
